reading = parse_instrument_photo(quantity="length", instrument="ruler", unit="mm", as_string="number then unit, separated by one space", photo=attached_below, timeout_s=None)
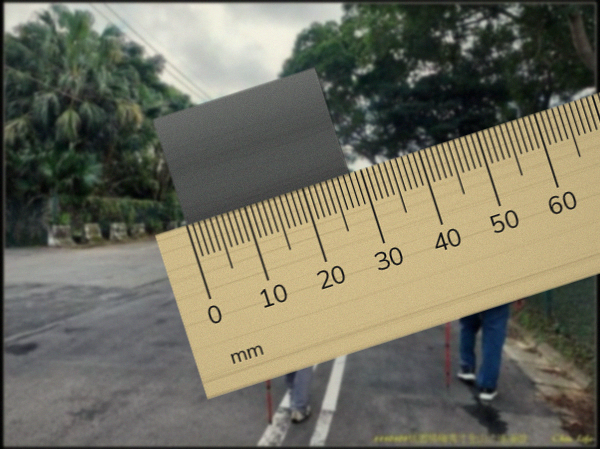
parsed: 28 mm
